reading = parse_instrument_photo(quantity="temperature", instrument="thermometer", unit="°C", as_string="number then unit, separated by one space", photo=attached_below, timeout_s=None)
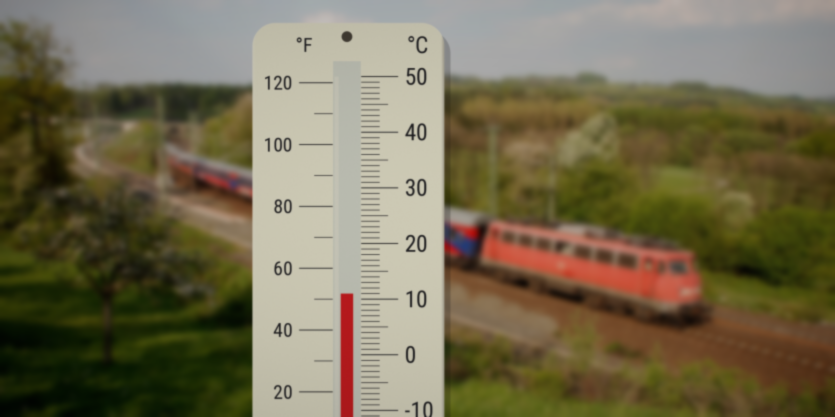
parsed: 11 °C
